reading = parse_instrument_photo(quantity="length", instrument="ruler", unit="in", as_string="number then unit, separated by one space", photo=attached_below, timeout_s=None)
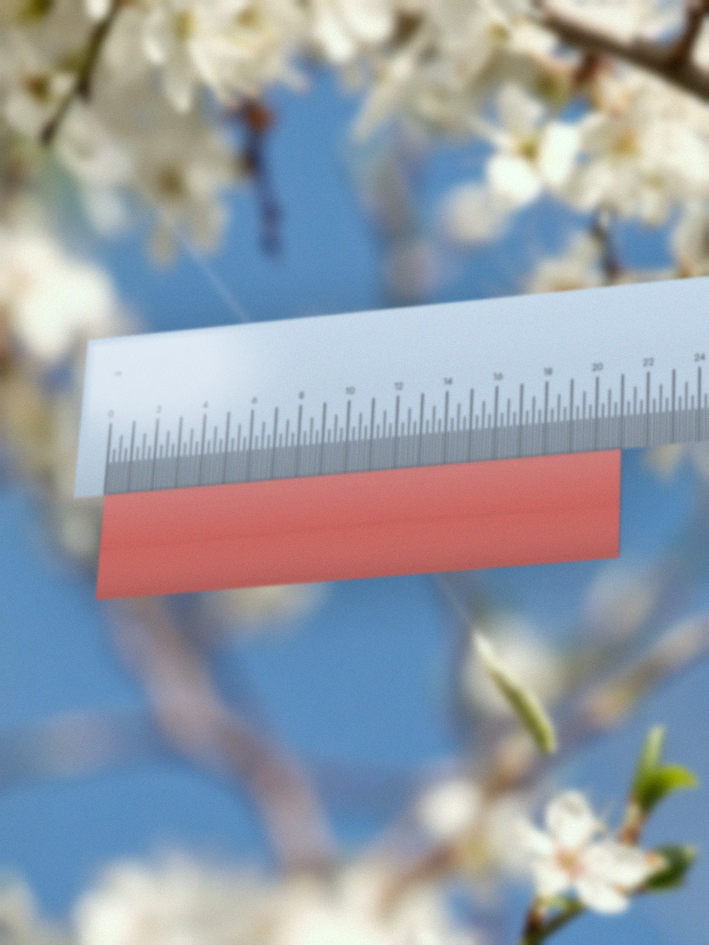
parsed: 21 in
